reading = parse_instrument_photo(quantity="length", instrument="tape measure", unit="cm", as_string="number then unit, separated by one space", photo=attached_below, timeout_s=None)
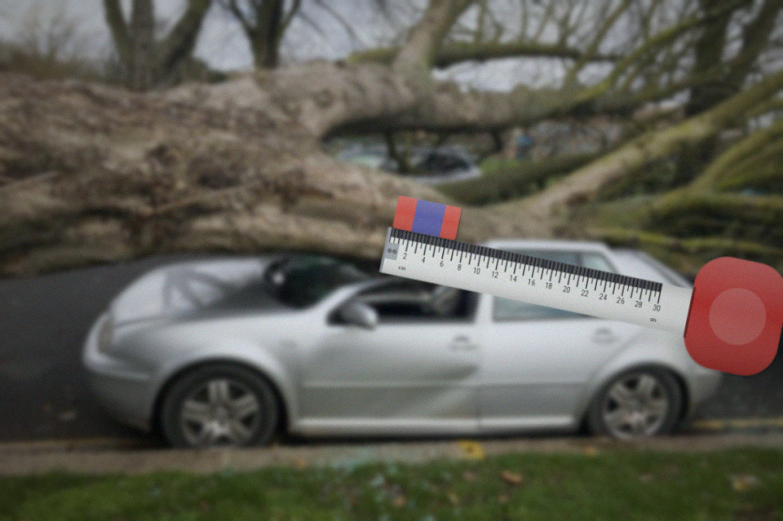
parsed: 7 cm
